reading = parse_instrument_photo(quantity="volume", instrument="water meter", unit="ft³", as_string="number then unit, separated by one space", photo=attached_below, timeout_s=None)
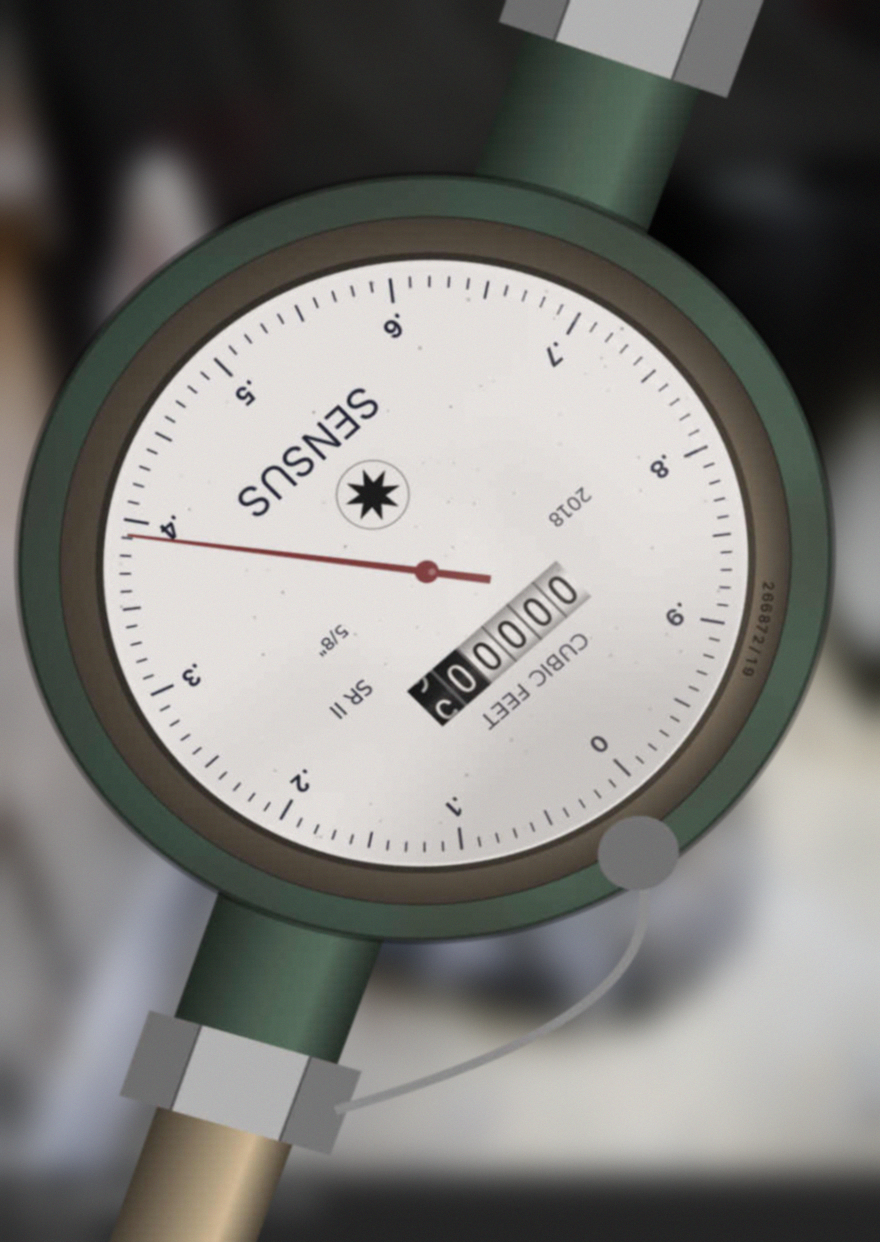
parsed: 5.39 ft³
